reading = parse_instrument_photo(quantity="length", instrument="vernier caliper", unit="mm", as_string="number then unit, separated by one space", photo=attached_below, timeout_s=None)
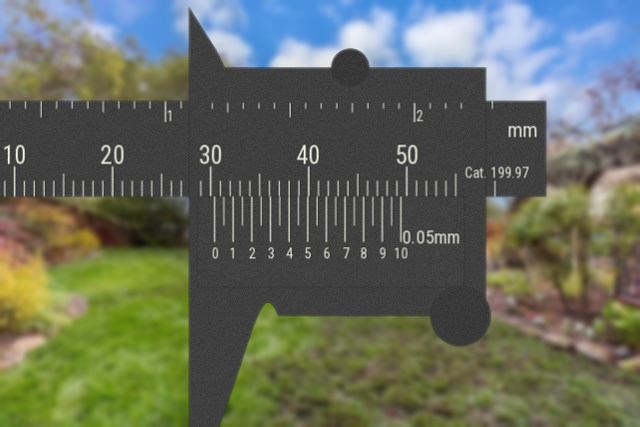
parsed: 30.4 mm
